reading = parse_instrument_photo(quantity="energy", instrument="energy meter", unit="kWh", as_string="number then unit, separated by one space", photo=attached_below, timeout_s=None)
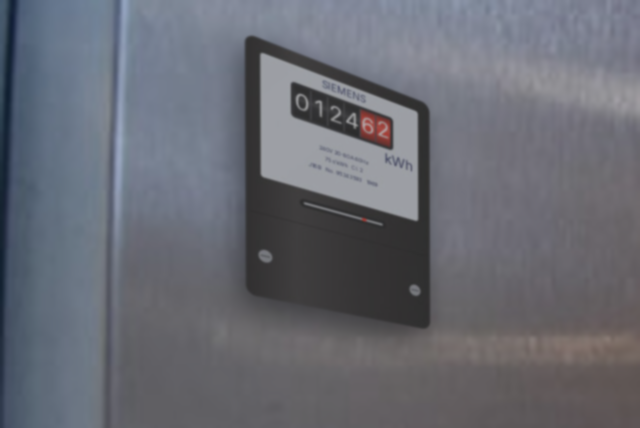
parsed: 124.62 kWh
